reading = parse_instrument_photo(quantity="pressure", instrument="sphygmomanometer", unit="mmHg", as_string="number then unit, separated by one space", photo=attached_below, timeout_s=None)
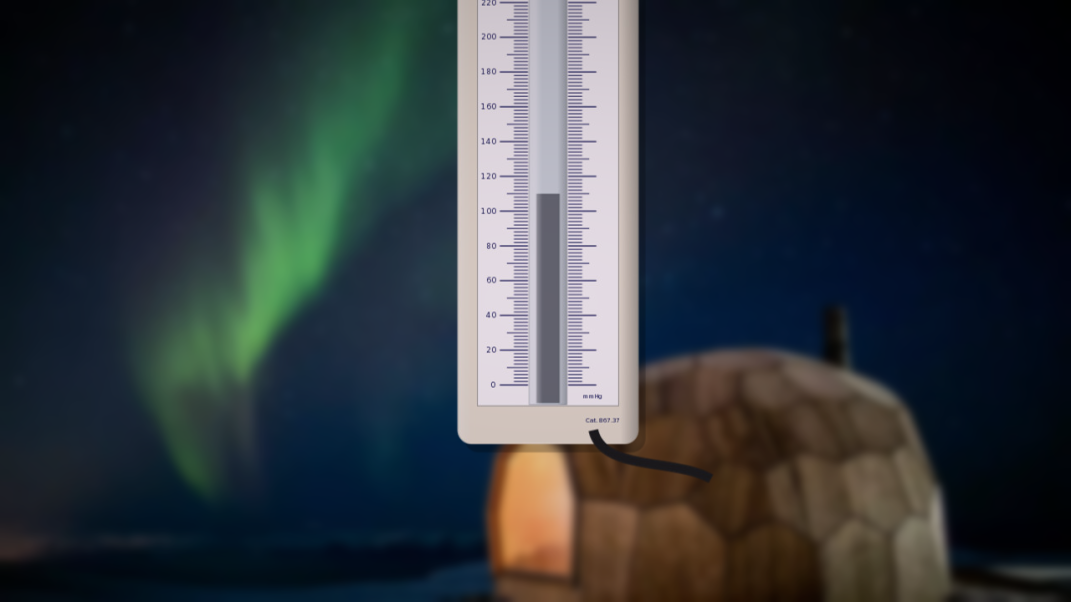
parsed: 110 mmHg
